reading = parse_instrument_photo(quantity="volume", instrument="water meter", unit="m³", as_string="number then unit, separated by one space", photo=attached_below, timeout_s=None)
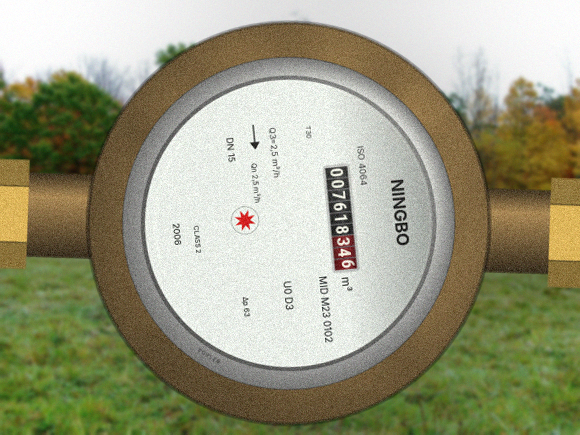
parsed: 7618.346 m³
